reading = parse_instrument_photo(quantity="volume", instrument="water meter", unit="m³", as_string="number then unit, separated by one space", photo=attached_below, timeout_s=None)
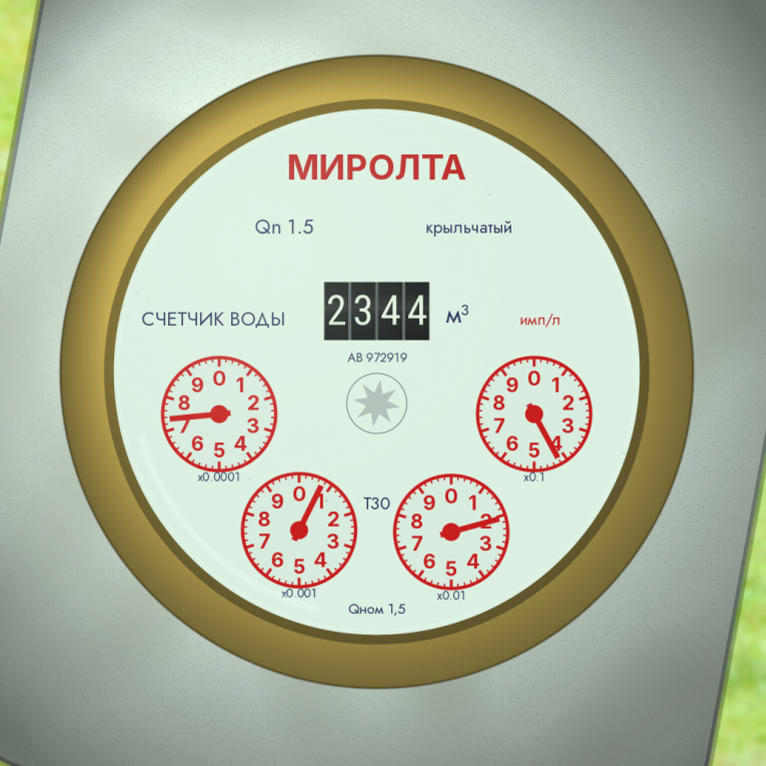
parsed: 2344.4207 m³
